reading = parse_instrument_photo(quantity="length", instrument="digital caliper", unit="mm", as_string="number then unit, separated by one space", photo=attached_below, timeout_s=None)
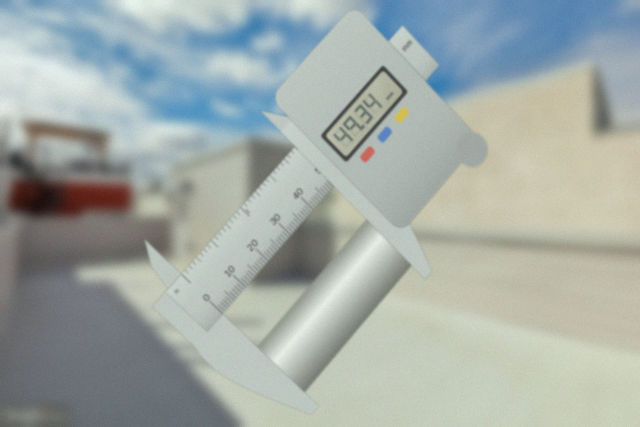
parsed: 49.34 mm
